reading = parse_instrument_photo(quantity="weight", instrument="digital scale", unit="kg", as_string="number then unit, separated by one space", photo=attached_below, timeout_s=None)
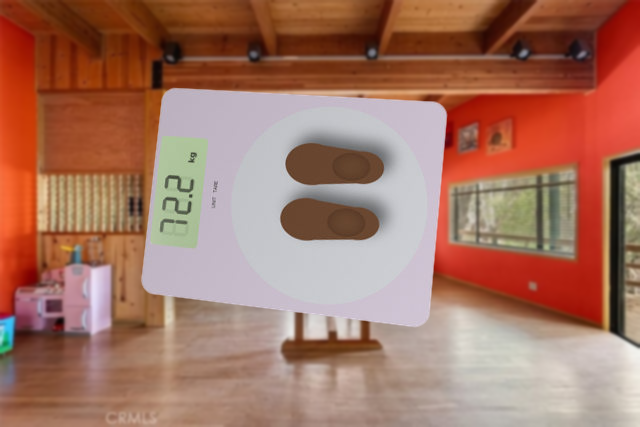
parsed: 72.2 kg
